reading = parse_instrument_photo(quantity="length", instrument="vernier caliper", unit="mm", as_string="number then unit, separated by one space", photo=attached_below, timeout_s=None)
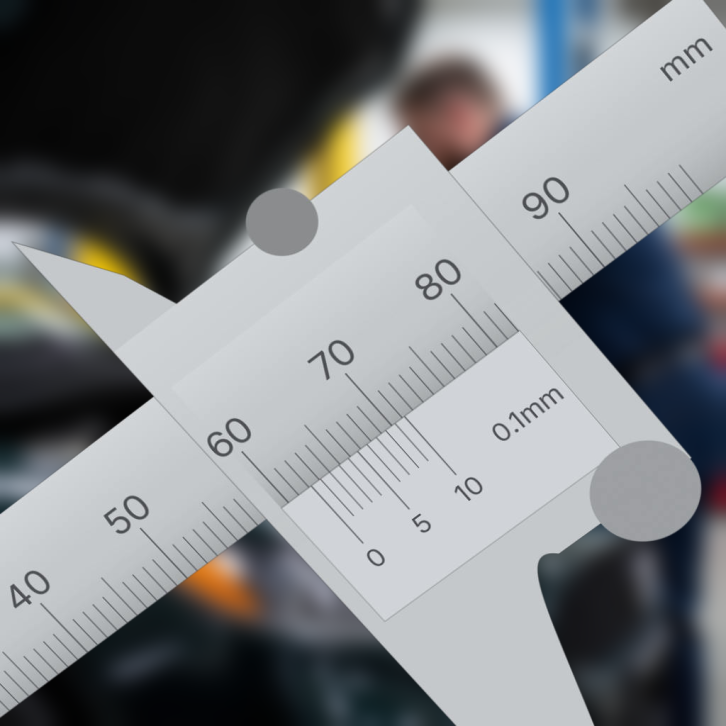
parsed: 62.2 mm
